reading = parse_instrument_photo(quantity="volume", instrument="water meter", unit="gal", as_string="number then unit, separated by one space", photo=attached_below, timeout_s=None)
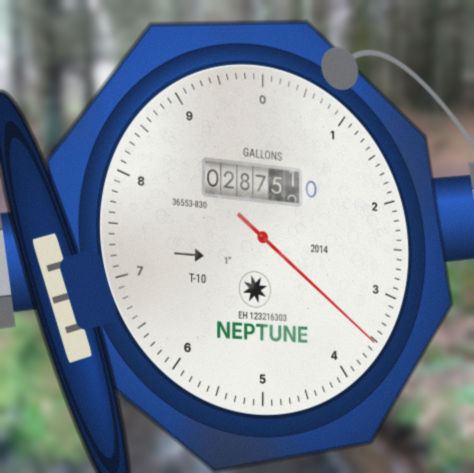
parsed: 287513.5 gal
